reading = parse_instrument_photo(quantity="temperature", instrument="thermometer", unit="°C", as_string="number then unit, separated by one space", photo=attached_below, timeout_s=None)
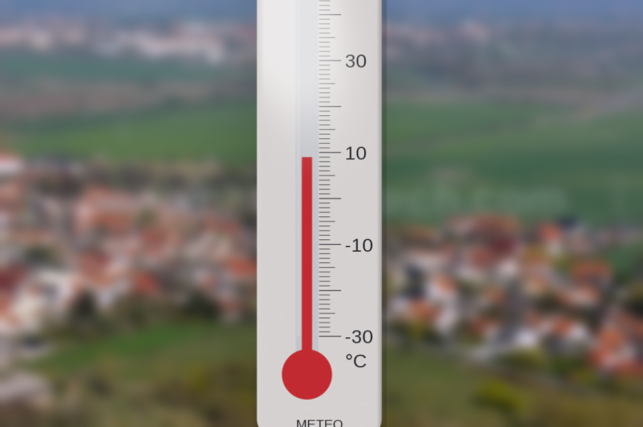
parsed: 9 °C
